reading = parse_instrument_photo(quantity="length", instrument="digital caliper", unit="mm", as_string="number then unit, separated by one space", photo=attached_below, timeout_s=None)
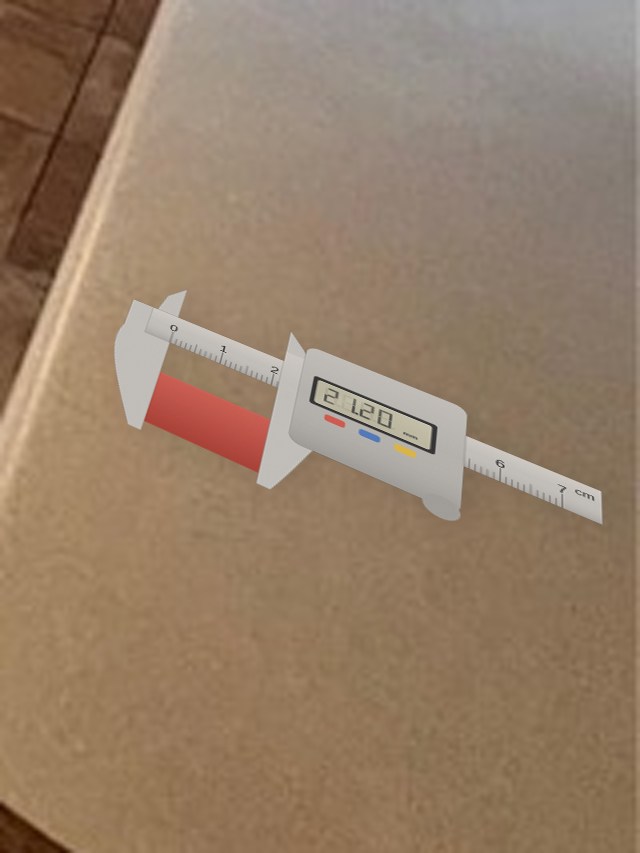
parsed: 21.20 mm
